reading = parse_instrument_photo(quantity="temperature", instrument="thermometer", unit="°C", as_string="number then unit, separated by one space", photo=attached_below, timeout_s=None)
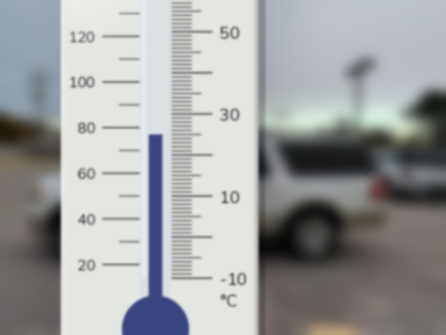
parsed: 25 °C
